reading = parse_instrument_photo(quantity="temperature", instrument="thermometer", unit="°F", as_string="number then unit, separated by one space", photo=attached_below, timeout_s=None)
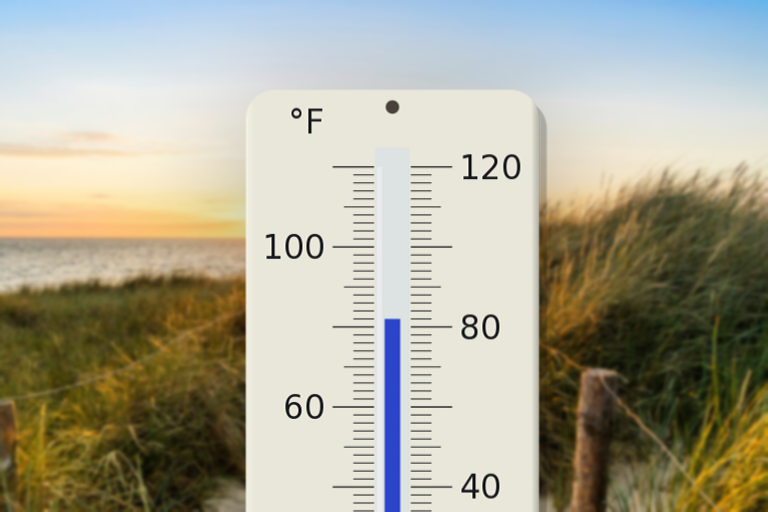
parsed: 82 °F
